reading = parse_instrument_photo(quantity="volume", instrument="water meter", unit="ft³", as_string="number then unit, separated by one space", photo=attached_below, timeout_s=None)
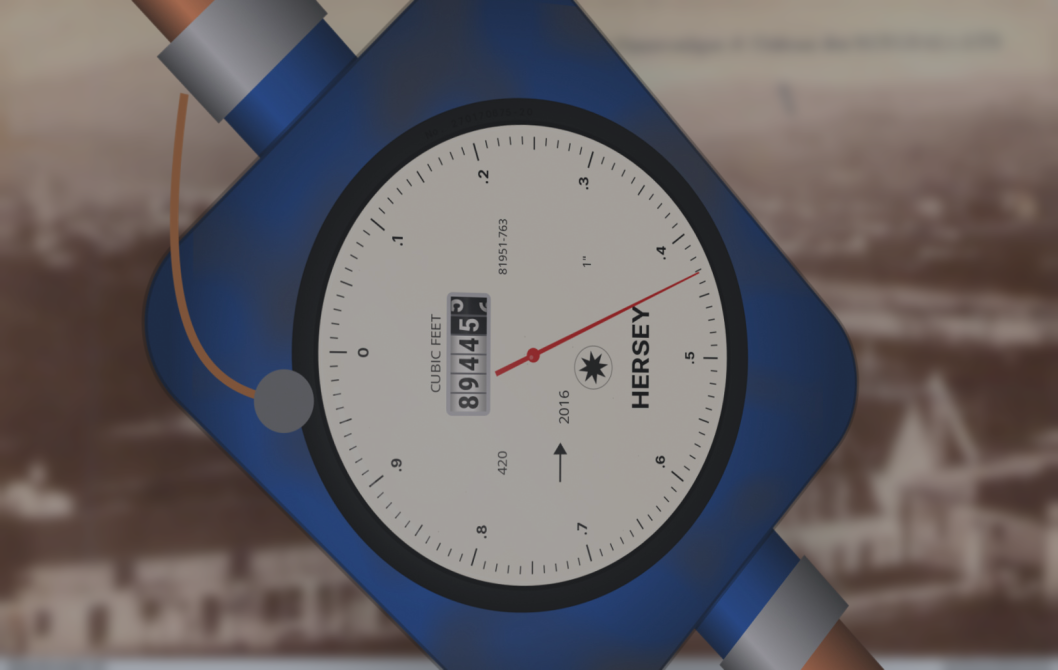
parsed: 894455.43 ft³
